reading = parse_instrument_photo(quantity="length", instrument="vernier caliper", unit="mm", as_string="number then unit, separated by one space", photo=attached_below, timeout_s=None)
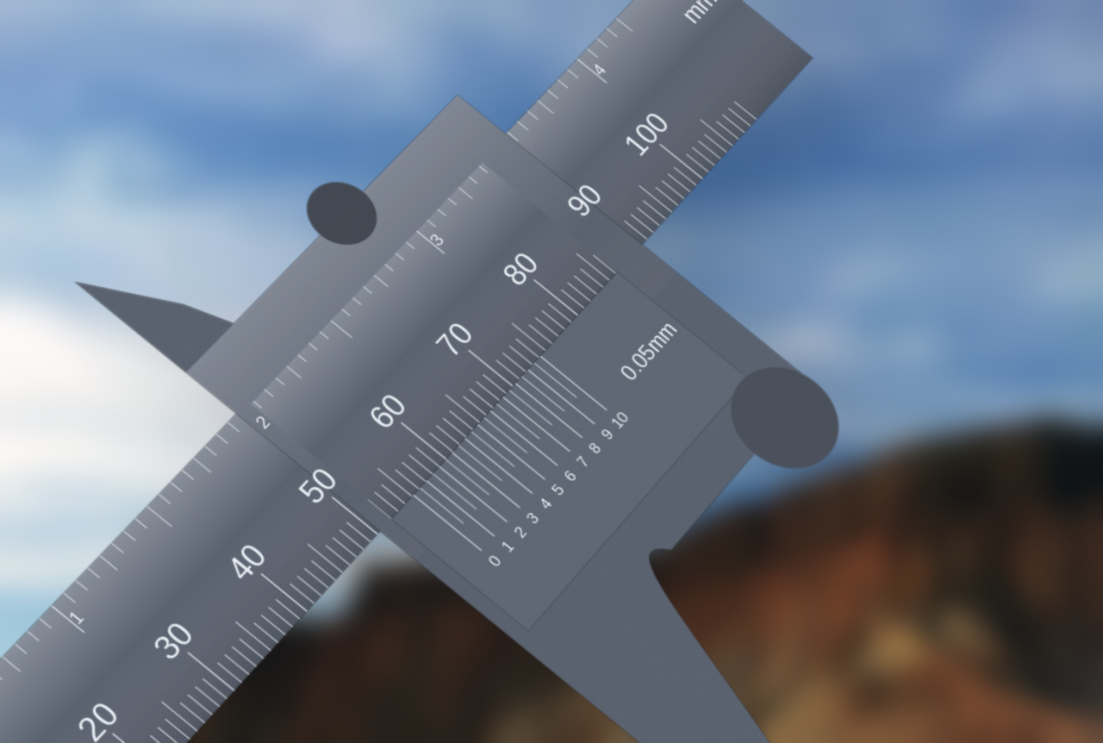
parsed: 55.2 mm
